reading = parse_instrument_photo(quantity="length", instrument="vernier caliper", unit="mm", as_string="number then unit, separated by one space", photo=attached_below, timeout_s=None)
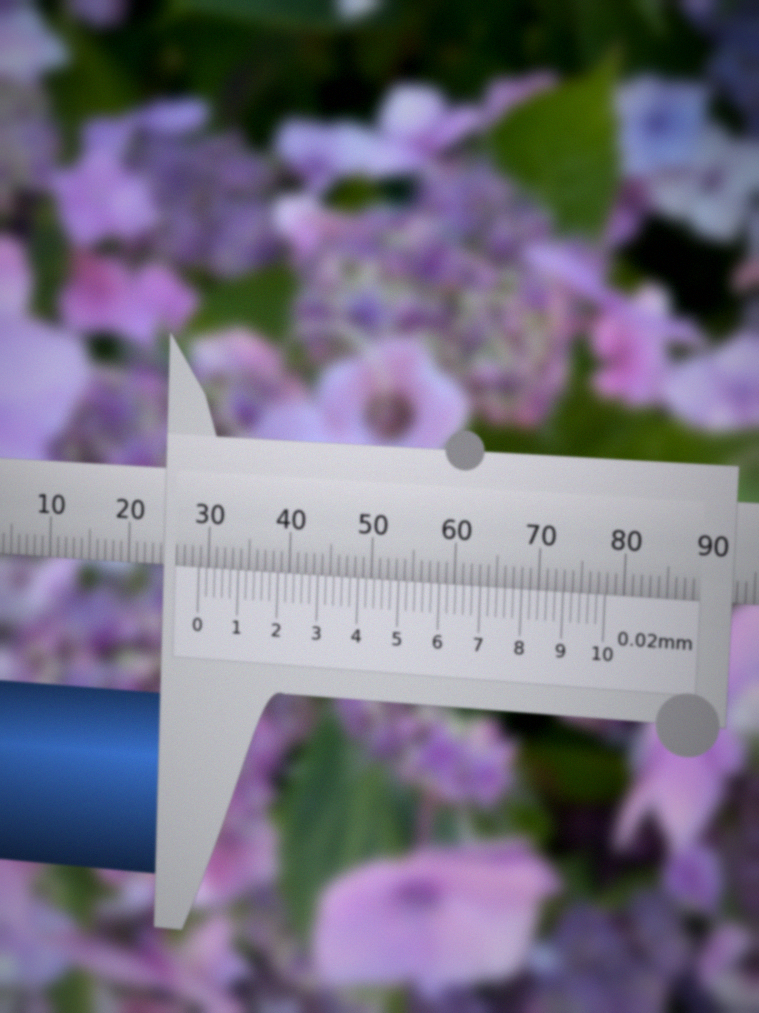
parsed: 28.8 mm
